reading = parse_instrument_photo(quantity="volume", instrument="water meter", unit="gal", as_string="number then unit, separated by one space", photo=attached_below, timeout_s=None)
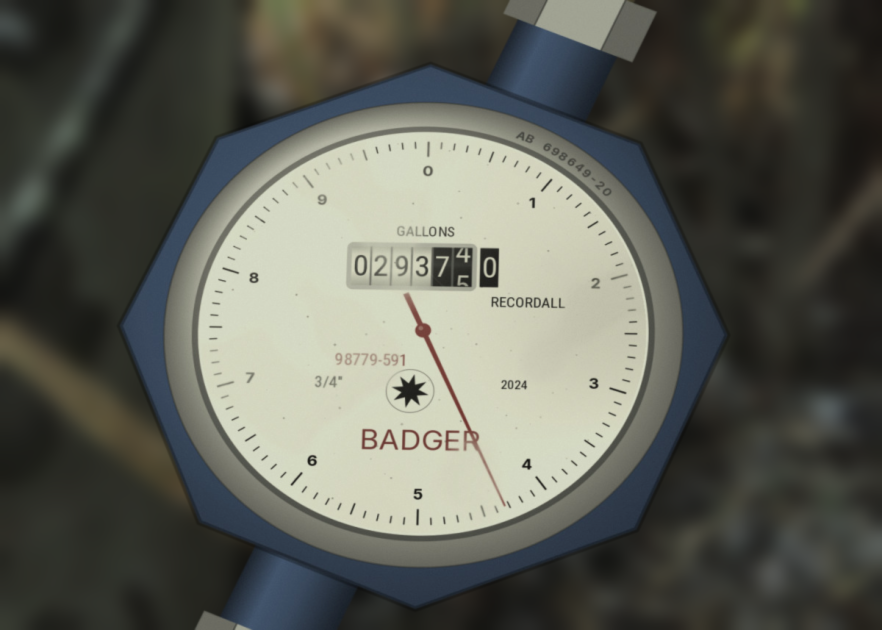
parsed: 293744.3 gal
